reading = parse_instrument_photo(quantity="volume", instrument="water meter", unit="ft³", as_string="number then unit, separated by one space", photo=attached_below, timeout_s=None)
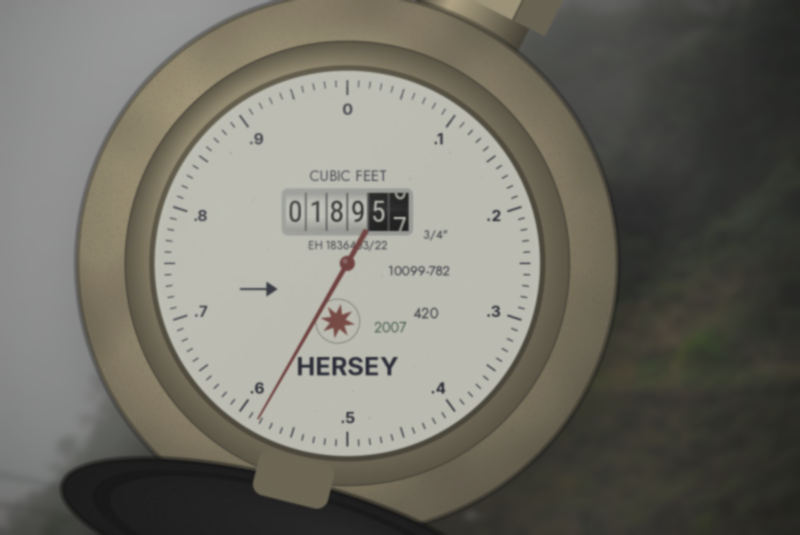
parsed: 18956.58 ft³
